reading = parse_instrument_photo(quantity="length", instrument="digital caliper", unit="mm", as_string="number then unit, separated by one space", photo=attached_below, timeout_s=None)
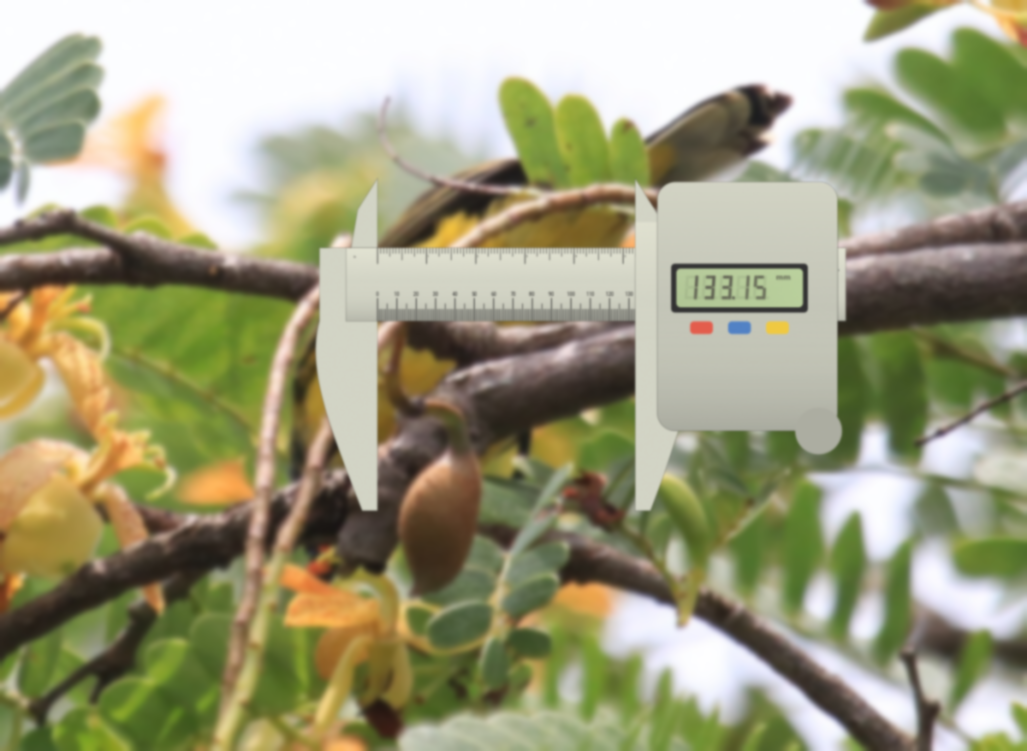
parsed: 133.15 mm
